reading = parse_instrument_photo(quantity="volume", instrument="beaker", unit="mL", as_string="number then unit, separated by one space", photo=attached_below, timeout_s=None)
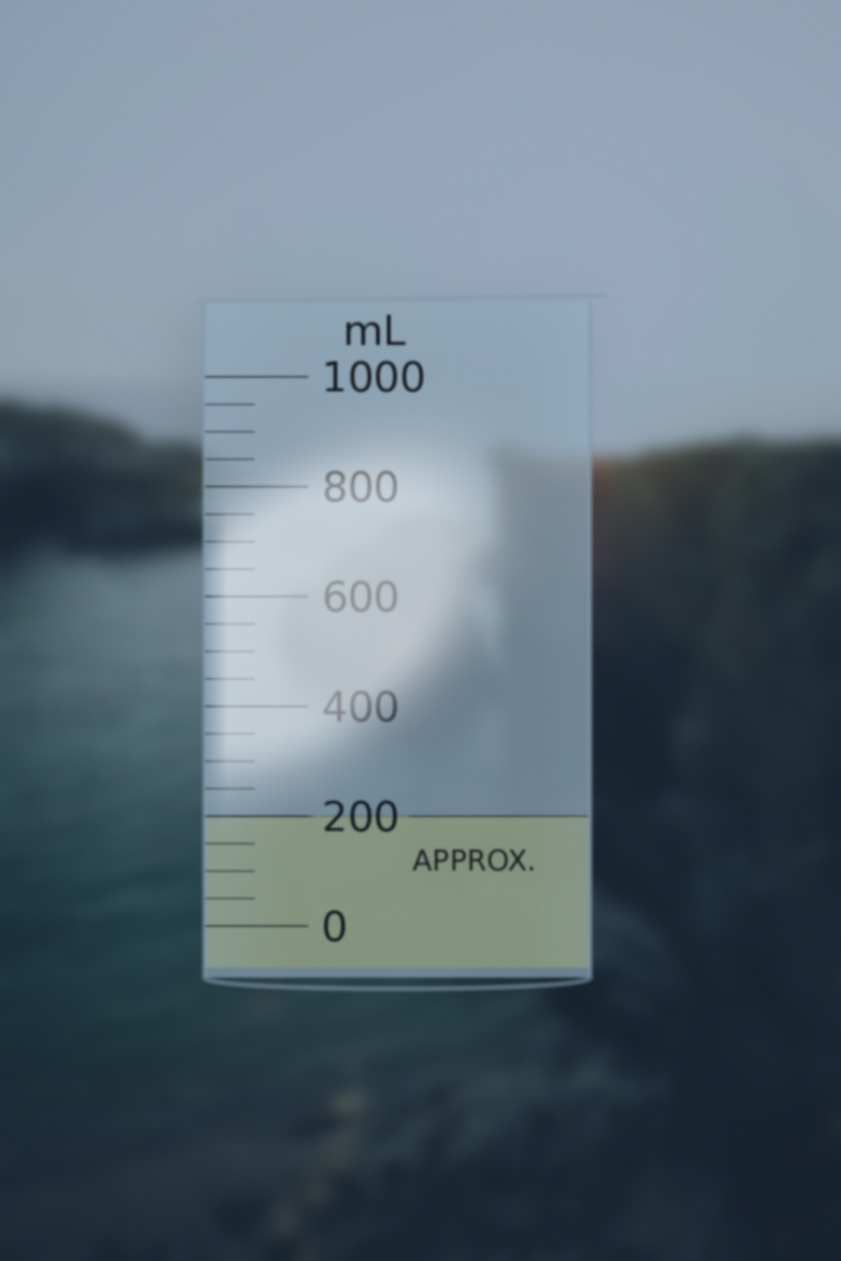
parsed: 200 mL
